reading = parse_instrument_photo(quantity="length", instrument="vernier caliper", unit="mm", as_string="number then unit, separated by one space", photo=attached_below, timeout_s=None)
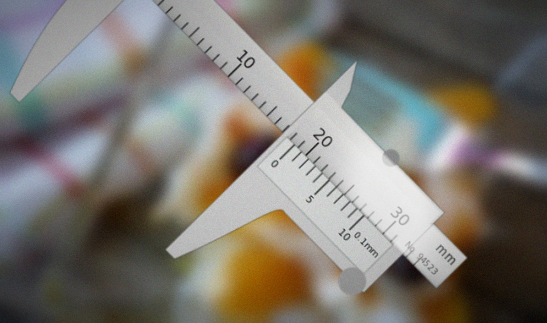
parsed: 18.6 mm
